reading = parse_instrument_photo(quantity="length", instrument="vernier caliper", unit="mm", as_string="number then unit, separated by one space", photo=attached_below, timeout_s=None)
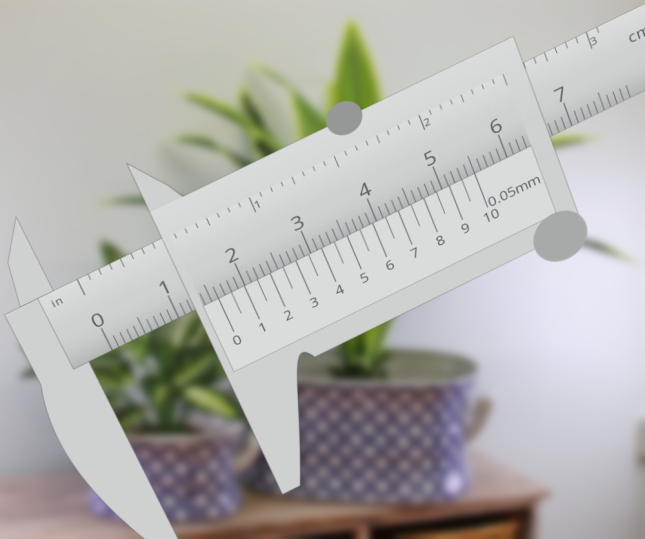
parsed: 16.0 mm
